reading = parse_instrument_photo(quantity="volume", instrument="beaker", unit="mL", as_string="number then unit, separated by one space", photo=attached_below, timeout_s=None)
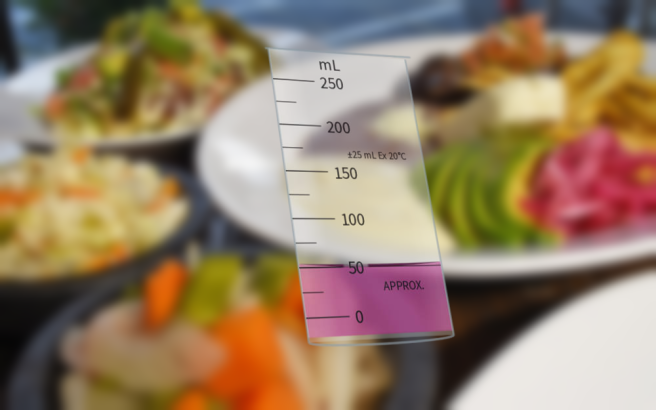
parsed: 50 mL
